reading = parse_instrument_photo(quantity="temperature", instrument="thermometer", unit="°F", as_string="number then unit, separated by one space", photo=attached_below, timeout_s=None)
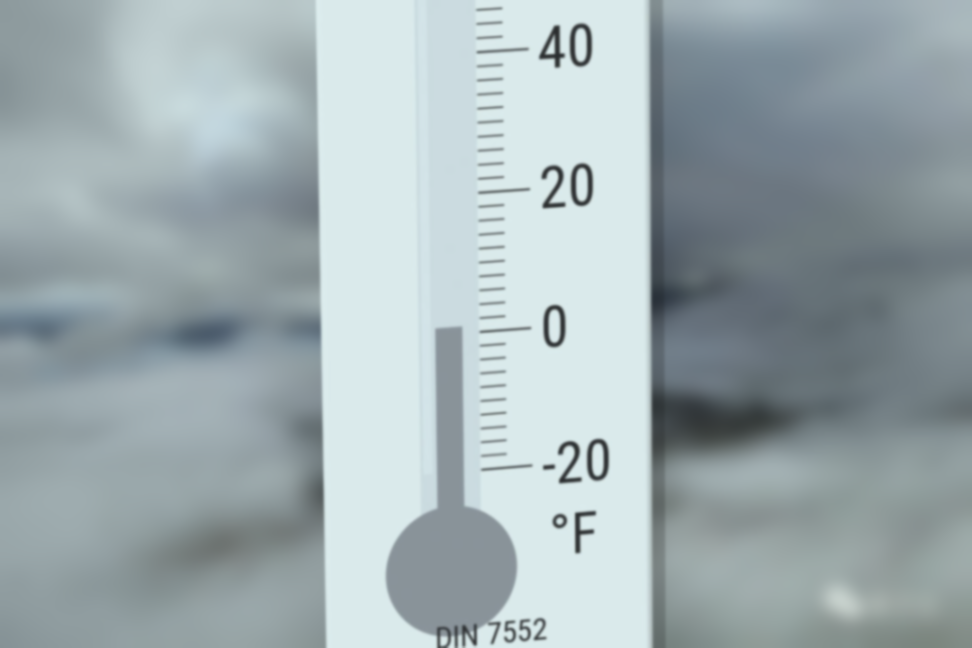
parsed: 1 °F
